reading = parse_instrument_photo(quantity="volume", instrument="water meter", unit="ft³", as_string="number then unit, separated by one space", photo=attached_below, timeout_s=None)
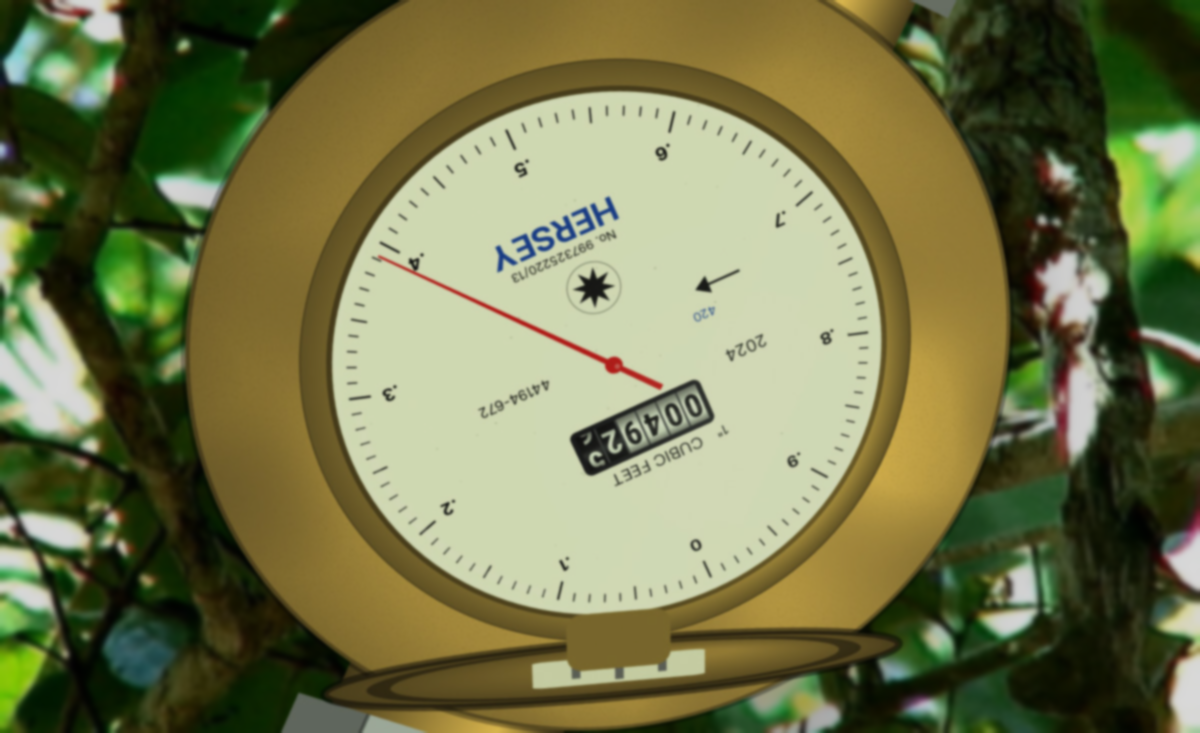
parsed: 4925.39 ft³
